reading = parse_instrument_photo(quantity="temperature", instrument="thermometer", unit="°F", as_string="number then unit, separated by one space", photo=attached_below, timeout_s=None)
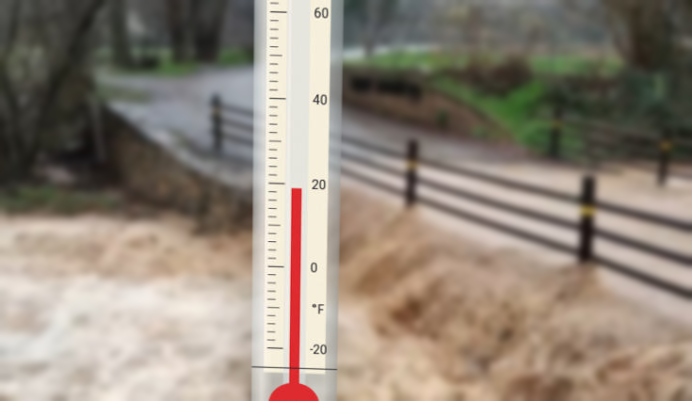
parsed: 19 °F
